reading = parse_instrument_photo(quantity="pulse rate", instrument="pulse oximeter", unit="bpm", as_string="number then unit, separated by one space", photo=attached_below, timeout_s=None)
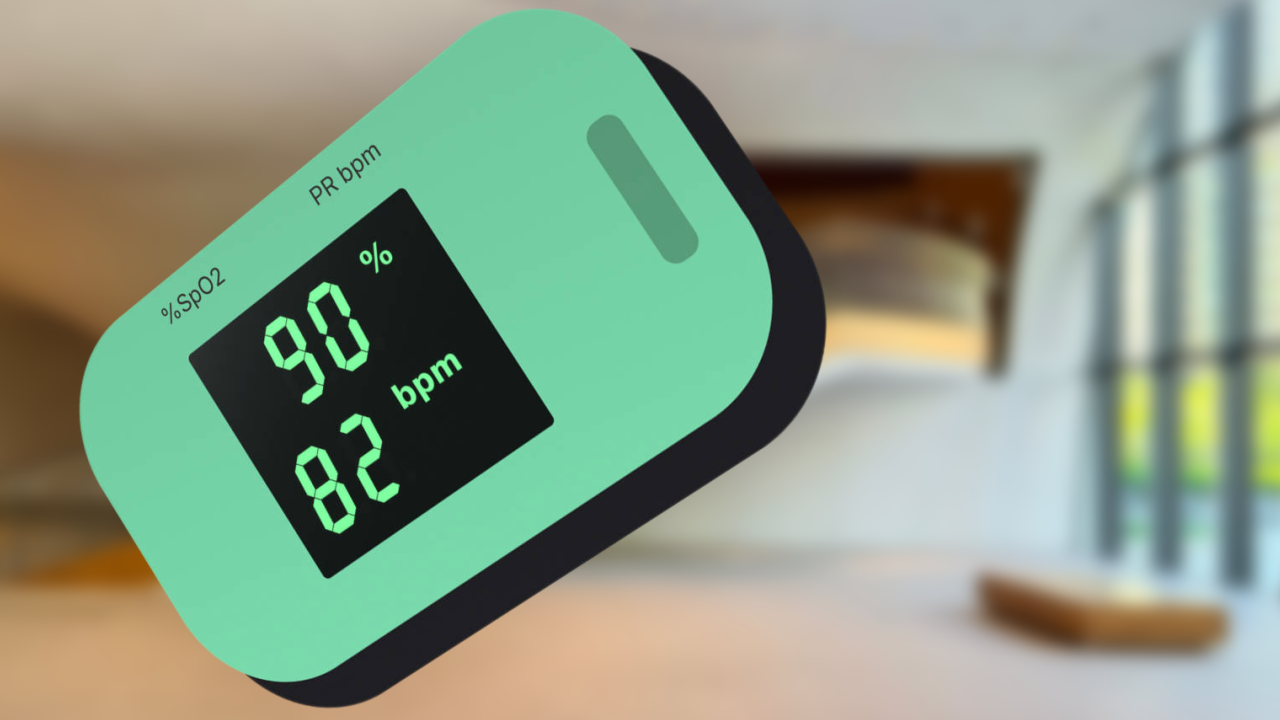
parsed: 82 bpm
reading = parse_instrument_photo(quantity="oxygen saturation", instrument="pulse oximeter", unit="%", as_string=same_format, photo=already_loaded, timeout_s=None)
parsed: 90 %
